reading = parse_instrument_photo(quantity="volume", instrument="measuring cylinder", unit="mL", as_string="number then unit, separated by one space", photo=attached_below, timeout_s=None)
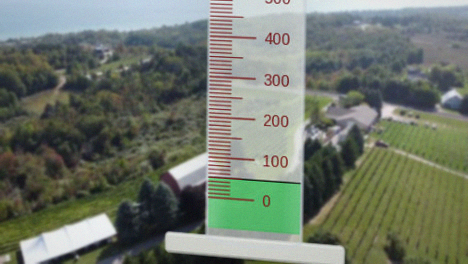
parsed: 50 mL
